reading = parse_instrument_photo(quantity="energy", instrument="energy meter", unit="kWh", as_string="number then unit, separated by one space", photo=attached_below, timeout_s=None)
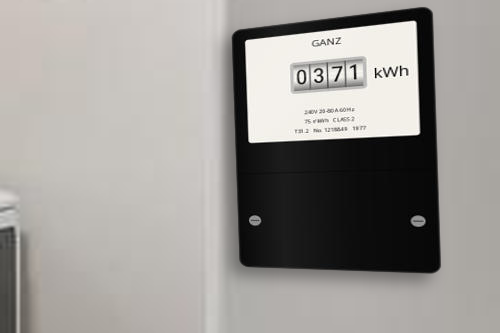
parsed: 371 kWh
